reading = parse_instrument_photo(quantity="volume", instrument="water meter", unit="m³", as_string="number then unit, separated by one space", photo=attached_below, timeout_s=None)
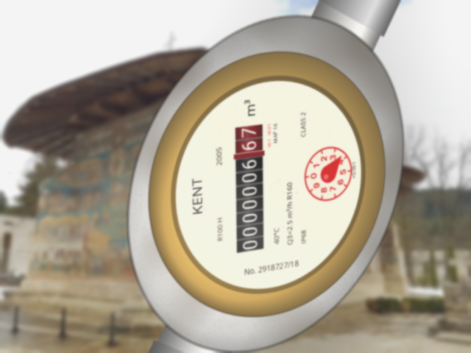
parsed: 6.673 m³
